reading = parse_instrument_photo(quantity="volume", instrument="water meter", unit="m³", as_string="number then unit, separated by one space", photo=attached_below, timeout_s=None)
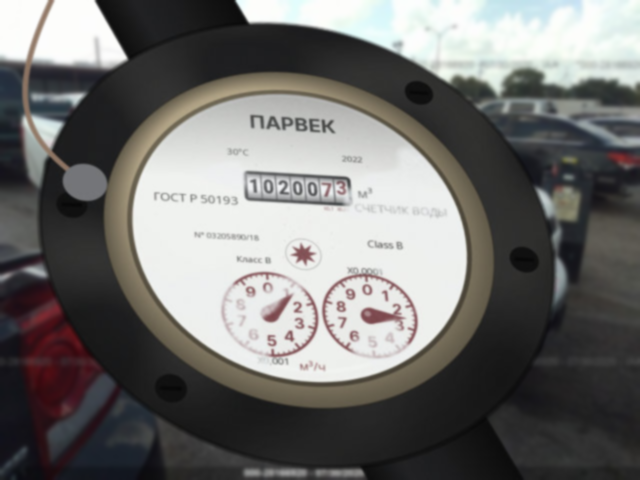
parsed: 10200.7312 m³
